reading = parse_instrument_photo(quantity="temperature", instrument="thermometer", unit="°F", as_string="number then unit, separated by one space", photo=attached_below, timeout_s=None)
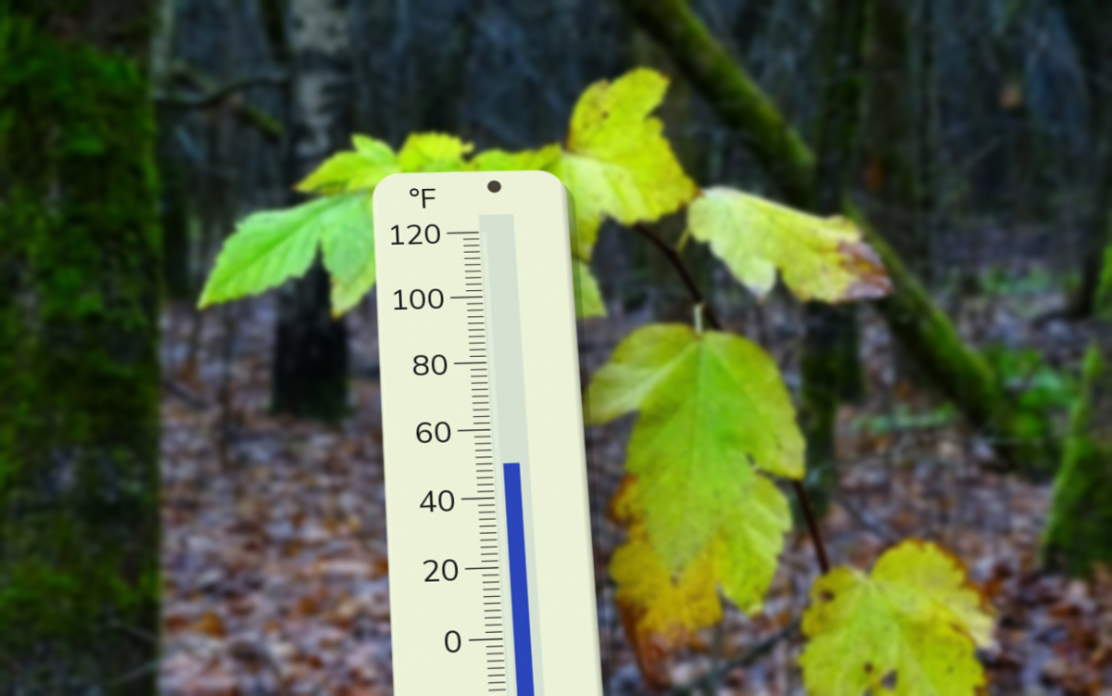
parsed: 50 °F
